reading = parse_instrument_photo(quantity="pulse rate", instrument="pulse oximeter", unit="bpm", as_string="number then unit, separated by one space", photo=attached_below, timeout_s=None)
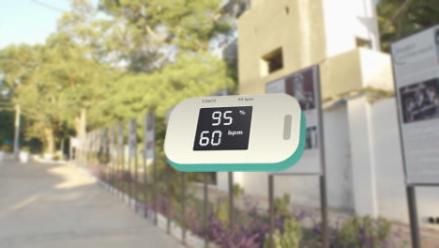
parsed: 60 bpm
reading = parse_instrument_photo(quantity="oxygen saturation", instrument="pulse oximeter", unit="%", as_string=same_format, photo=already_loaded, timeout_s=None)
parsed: 95 %
